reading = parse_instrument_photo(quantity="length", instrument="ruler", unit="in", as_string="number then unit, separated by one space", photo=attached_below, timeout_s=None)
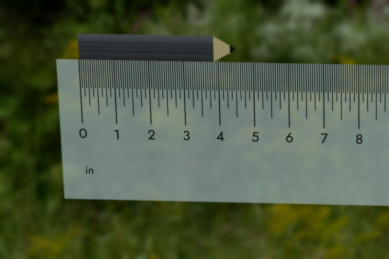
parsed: 4.5 in
